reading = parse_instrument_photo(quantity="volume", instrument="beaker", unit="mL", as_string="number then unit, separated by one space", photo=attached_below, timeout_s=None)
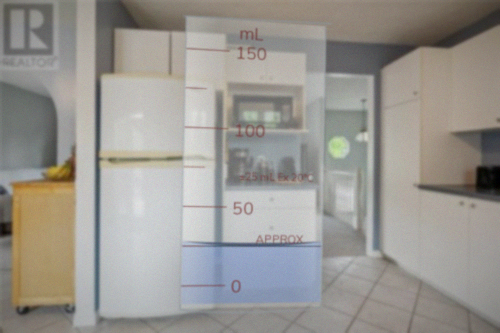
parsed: 25 mL
